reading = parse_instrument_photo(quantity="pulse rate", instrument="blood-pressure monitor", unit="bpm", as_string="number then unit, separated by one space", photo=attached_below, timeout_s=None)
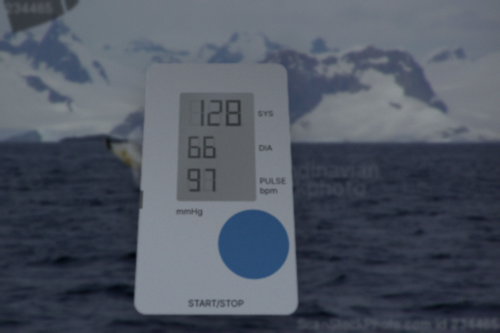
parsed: 97 bpm
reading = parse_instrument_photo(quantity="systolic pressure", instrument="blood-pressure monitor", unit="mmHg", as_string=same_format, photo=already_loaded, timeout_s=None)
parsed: 128 mmHg
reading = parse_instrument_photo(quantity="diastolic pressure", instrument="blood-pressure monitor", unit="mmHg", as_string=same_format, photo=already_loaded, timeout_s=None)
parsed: 66 mmHg
